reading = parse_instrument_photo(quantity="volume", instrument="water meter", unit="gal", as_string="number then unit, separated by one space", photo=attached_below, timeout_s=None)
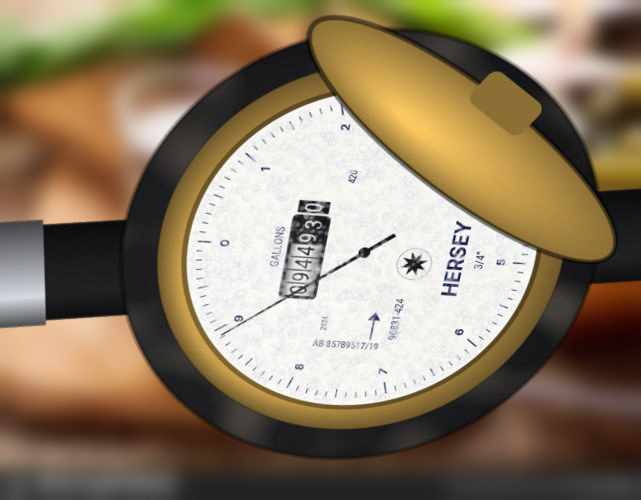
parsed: 944928.9 gal
